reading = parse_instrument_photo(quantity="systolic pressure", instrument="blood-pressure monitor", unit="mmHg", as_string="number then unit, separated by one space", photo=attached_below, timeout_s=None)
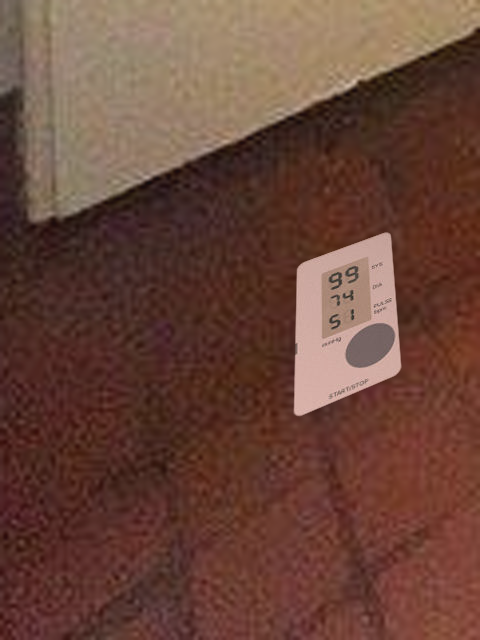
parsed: 99 mmHg
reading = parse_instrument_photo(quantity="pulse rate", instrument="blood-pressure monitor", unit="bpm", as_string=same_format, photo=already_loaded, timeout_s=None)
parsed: 51 bpm
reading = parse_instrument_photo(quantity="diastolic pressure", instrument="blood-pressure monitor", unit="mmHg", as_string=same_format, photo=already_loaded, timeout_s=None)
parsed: 74 mmHg
